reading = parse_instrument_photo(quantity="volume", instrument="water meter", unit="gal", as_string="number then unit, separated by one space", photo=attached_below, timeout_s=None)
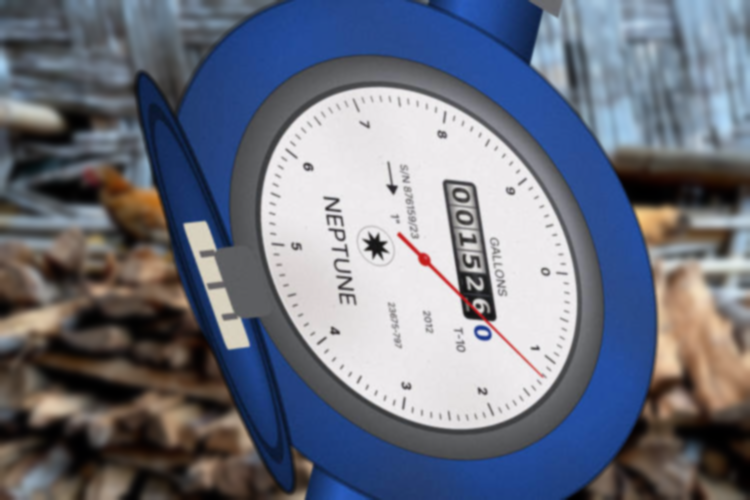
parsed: 15261.2 gal
